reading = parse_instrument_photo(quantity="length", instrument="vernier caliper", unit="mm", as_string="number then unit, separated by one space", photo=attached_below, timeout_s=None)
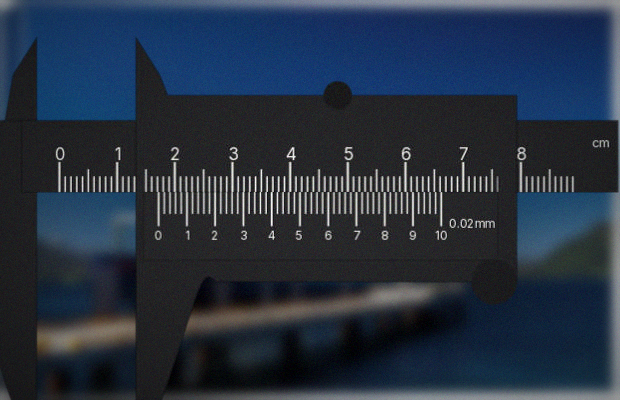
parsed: 17.2 mm
